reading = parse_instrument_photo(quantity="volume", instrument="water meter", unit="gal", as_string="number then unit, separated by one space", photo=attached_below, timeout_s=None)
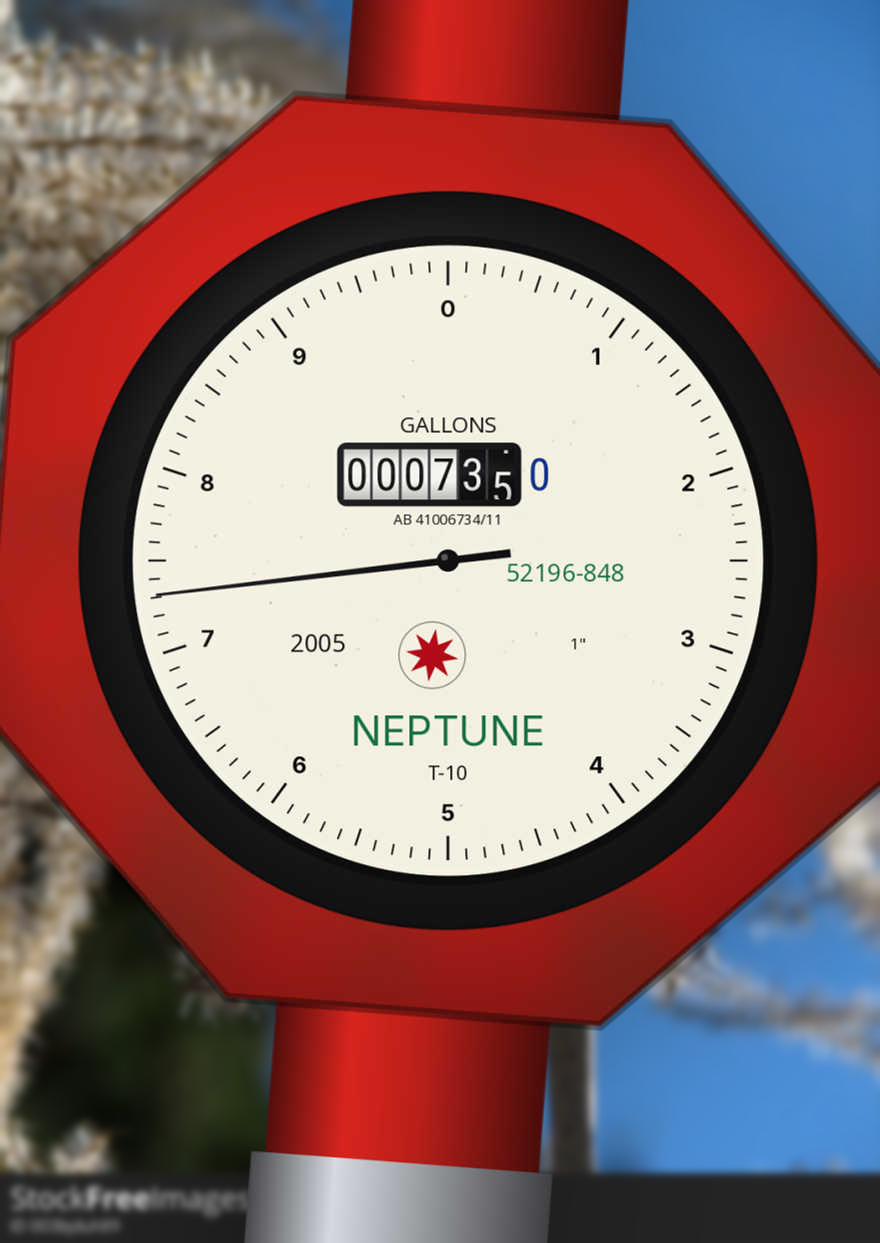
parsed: 7347.3 gal
